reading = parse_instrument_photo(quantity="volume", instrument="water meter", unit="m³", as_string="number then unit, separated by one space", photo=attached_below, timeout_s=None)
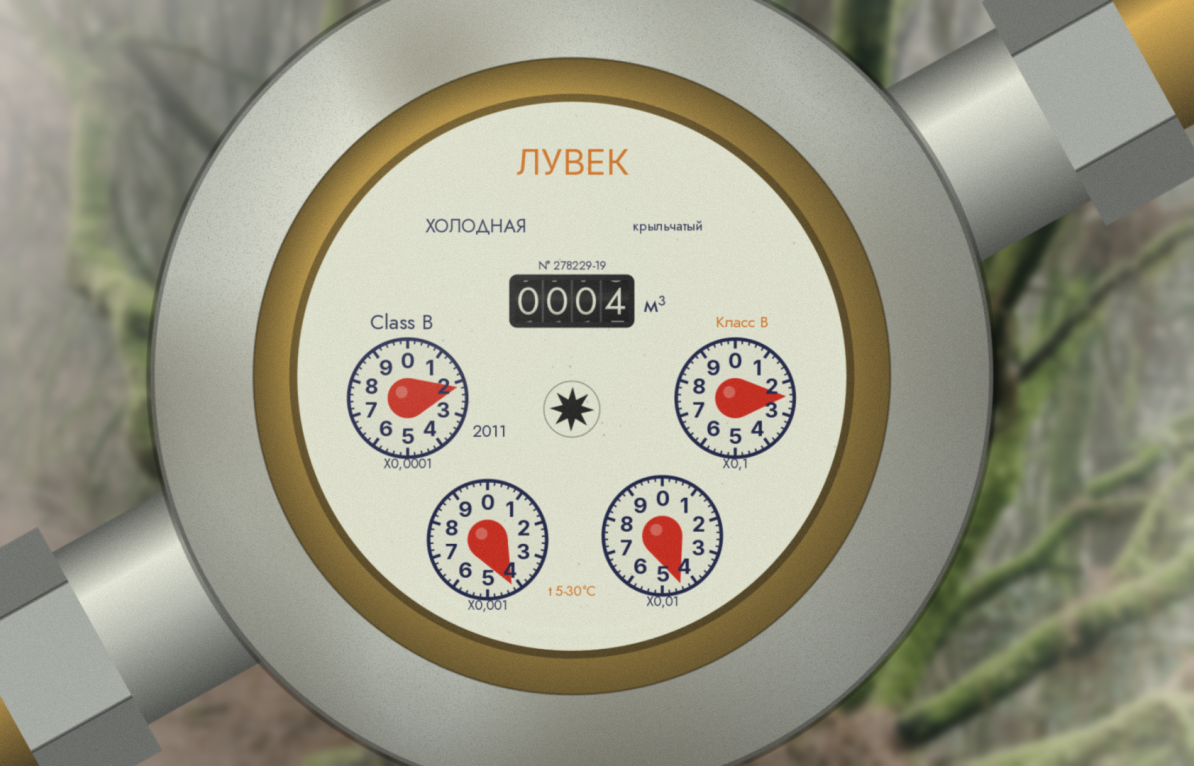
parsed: 4.2442 m³
